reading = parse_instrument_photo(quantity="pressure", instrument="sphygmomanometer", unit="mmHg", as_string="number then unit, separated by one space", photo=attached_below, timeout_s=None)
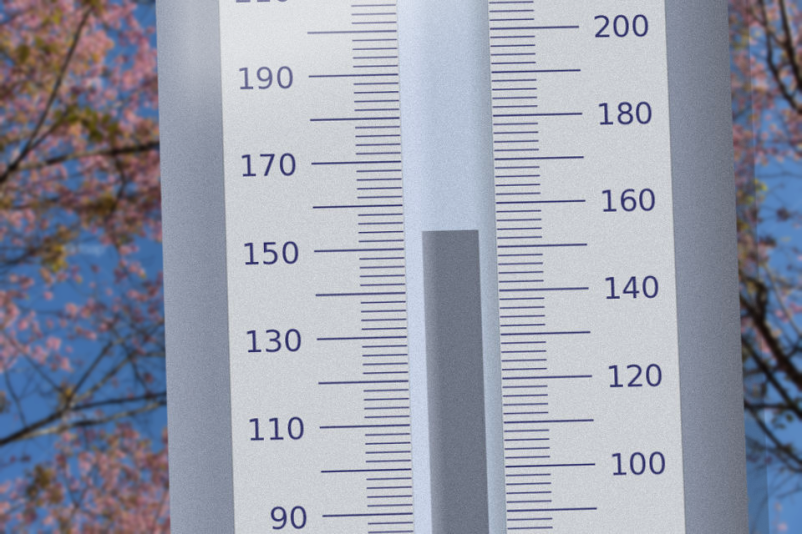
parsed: 154 mmHg
